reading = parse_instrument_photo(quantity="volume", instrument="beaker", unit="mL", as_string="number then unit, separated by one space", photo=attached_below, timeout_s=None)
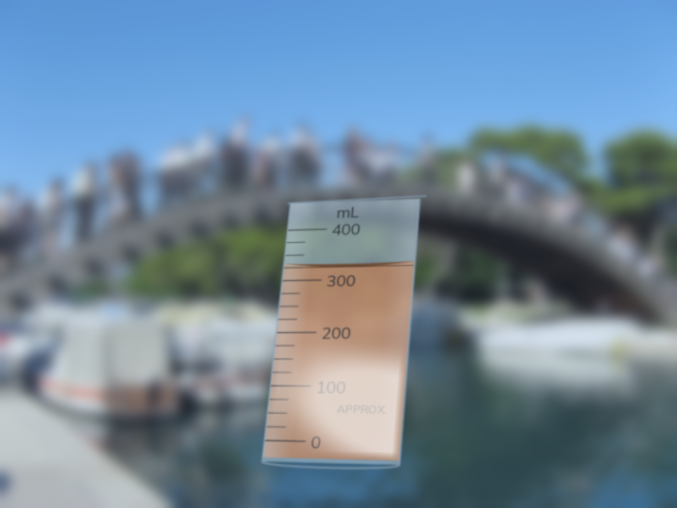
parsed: 325 mL
